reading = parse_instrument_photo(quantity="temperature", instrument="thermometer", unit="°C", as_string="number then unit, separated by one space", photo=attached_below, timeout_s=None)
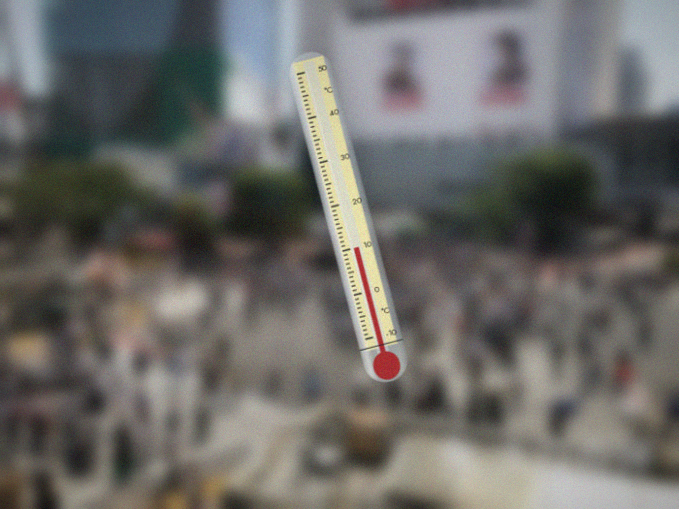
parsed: 10 °C
